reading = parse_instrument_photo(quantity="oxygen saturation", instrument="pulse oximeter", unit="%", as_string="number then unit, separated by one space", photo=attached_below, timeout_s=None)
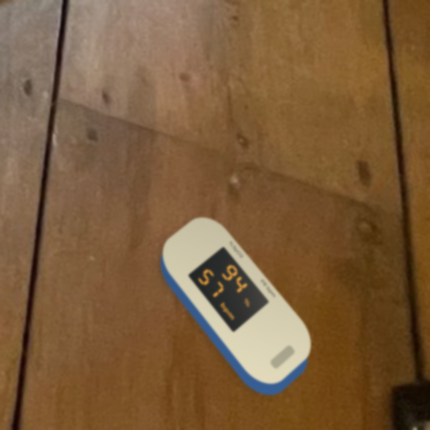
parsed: 94 %
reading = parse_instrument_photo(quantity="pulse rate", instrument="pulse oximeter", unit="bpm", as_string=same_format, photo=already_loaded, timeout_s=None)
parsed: 57 bpm
